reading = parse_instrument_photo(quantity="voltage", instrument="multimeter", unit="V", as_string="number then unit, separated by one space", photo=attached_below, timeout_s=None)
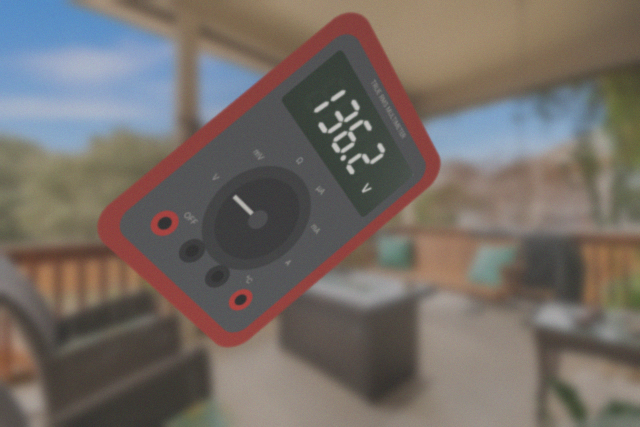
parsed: 136.2 V
